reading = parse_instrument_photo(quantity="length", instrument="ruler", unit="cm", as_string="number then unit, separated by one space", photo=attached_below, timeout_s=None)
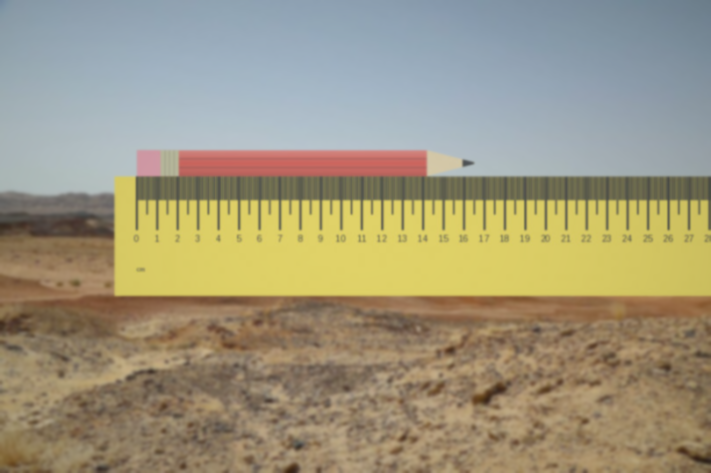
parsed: 16.5 cm
